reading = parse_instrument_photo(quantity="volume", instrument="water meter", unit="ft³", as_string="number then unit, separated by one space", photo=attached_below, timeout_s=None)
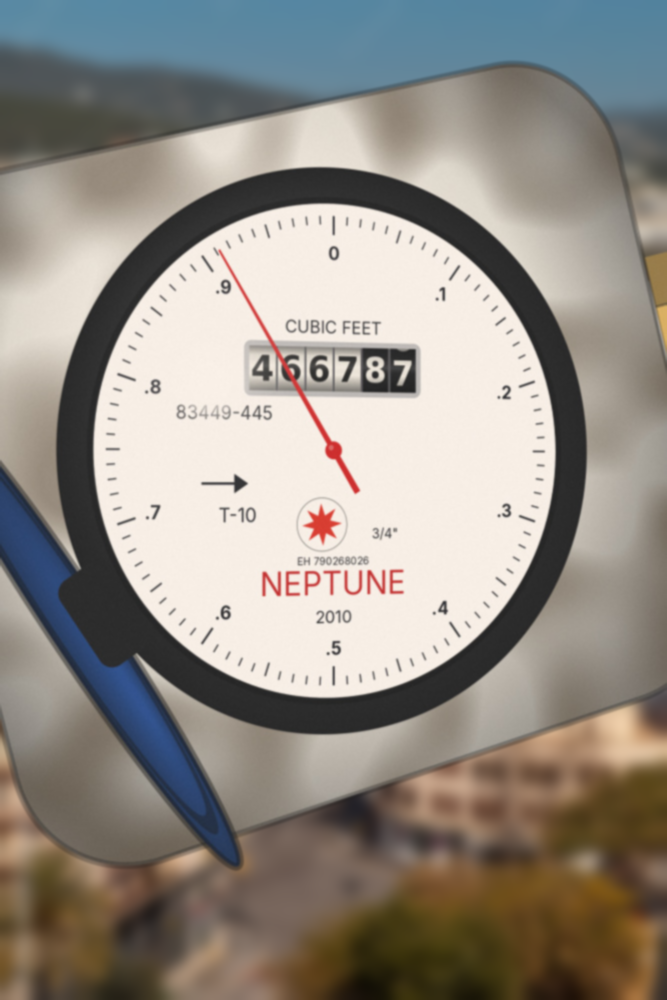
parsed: 466786.91 ft³
